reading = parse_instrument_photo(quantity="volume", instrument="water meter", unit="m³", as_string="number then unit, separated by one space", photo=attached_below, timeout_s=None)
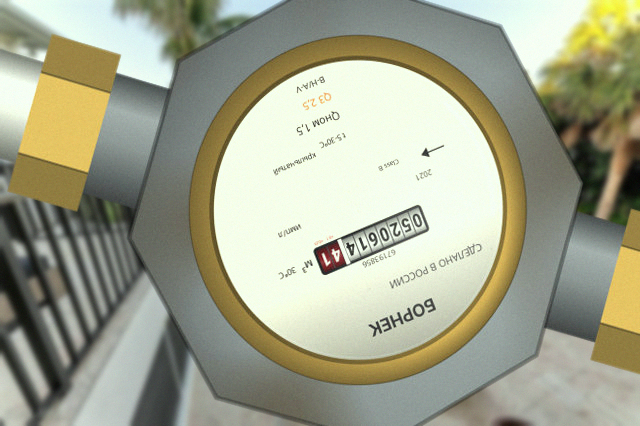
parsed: 520614.41 m³
